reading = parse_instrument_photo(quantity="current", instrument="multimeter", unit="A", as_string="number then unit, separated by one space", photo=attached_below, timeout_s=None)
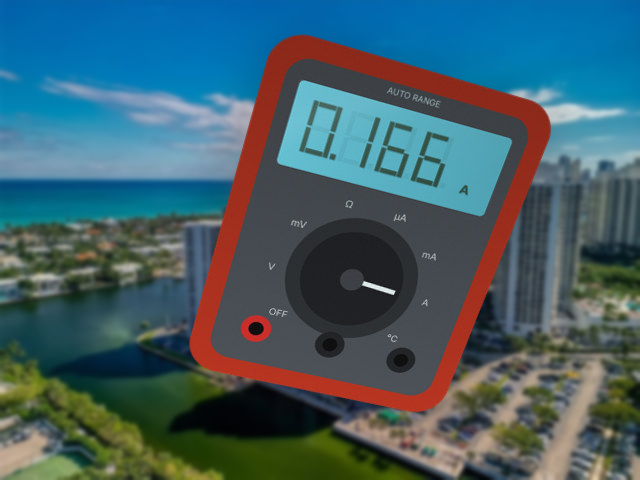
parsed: 0.166 A
